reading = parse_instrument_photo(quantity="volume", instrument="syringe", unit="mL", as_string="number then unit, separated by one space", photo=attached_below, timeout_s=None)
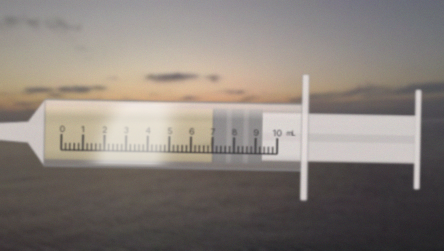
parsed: 7 mL
